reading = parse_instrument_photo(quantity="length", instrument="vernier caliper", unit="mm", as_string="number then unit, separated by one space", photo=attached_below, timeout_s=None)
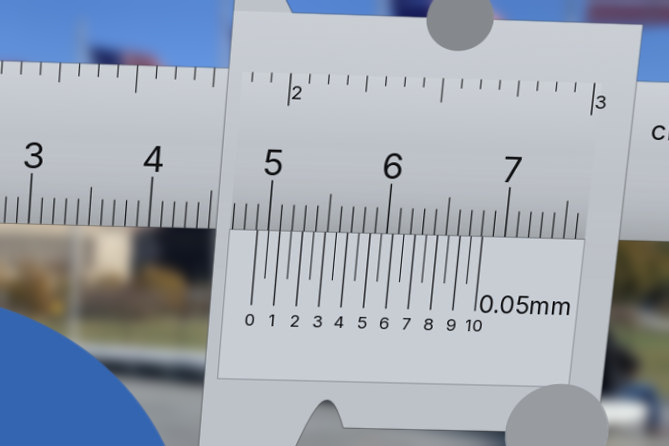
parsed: 49.1 mm
